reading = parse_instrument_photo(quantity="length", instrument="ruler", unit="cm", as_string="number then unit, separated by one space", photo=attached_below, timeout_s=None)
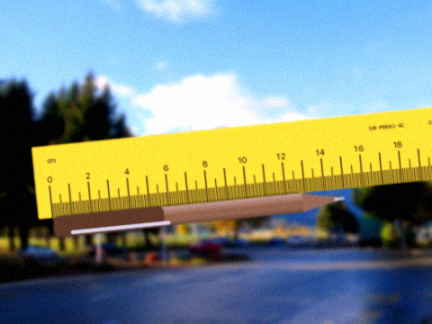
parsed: 15 cm
